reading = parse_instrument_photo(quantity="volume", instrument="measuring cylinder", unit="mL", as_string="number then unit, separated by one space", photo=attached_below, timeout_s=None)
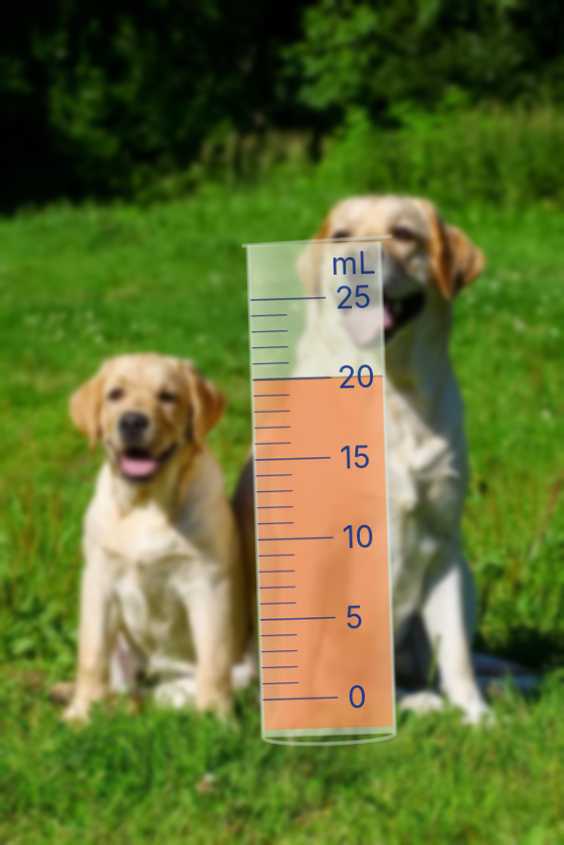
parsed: 20 mL
